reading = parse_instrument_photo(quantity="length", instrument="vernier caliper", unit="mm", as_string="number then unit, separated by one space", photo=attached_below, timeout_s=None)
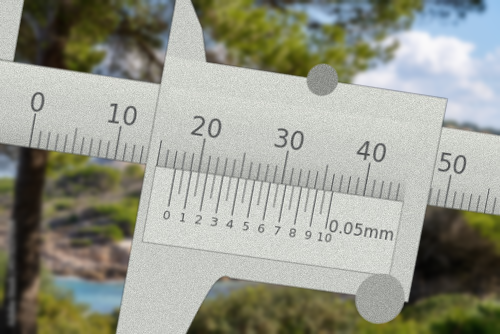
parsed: 17.2 mm
